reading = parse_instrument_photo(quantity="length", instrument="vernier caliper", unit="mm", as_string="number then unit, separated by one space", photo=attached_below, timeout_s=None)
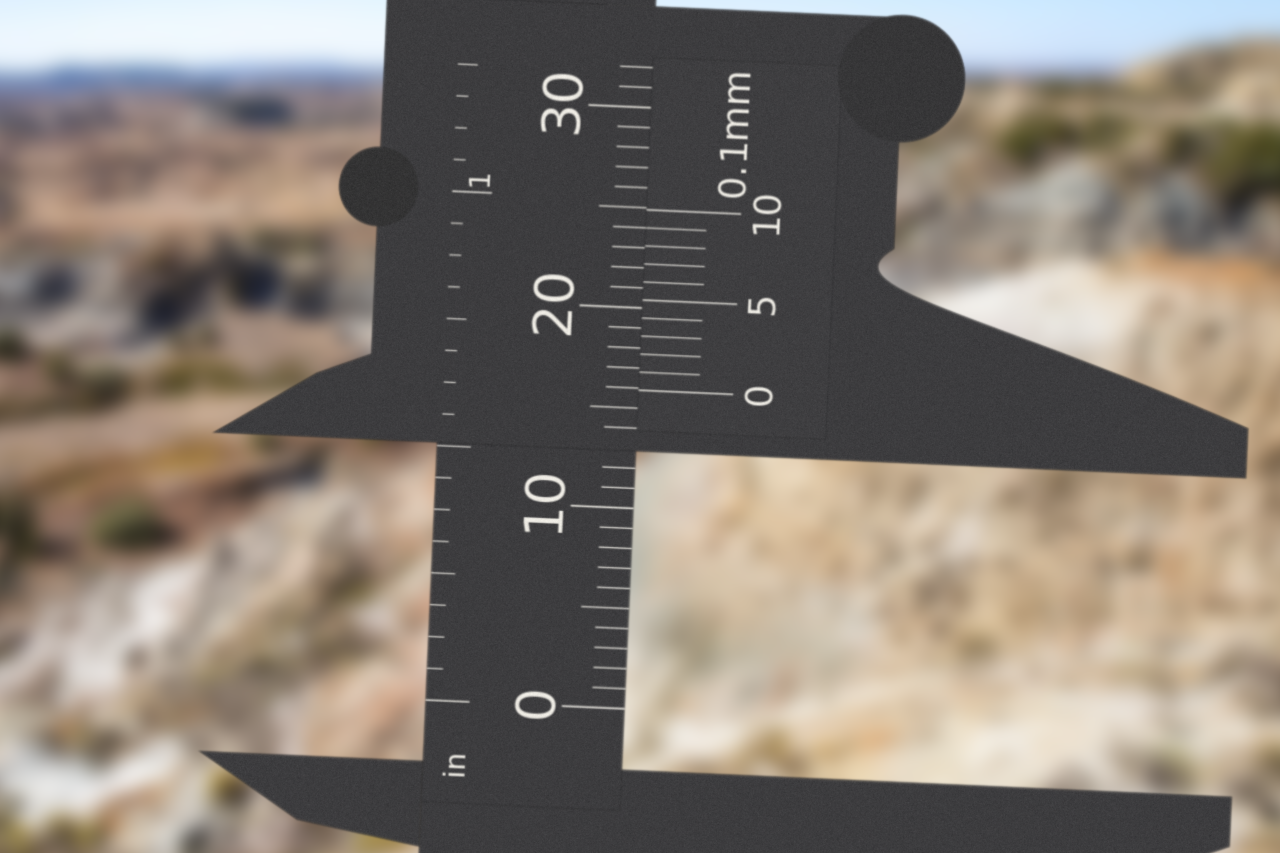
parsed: 15.9 mm
